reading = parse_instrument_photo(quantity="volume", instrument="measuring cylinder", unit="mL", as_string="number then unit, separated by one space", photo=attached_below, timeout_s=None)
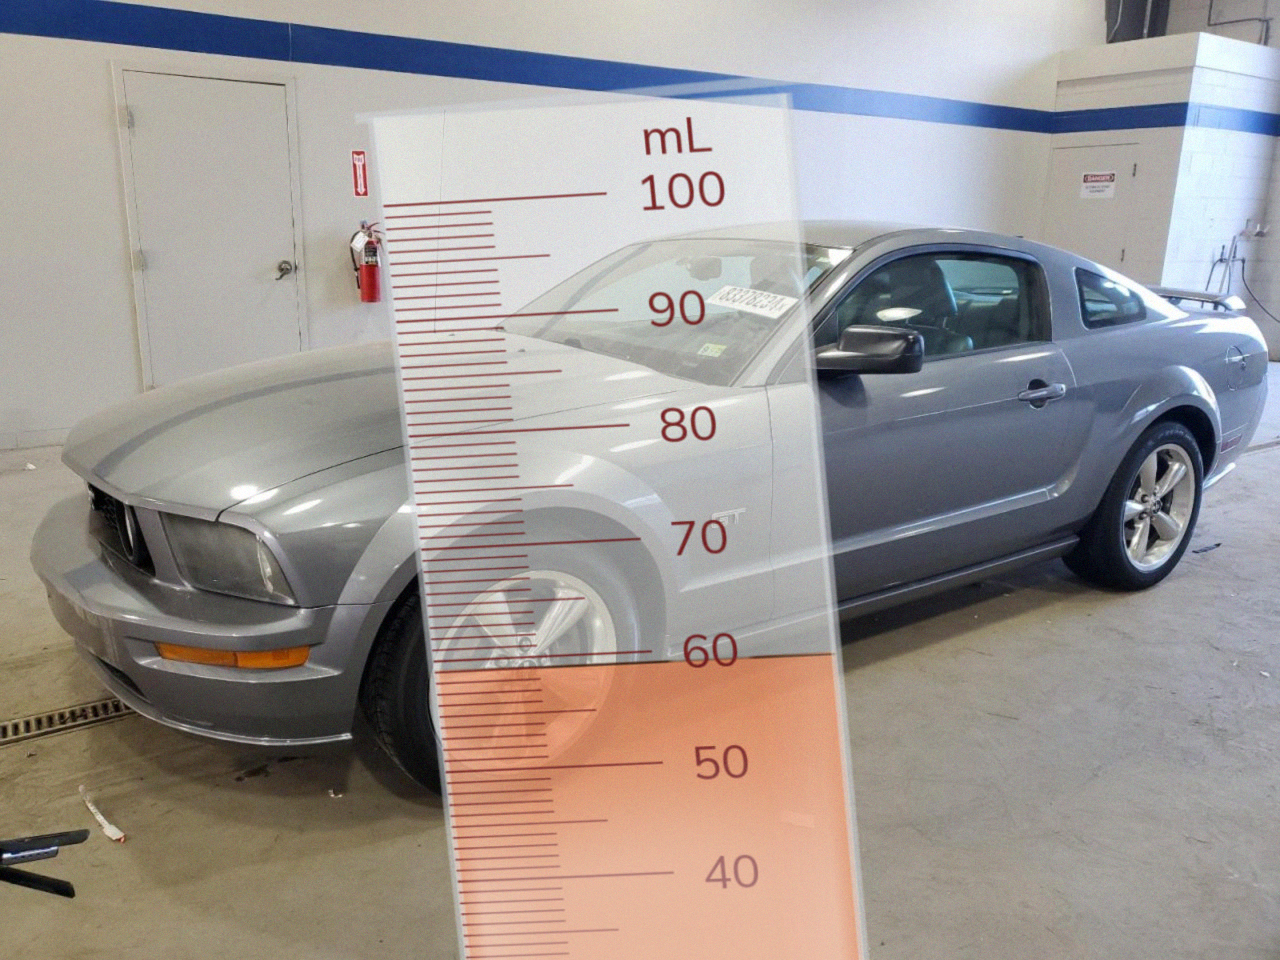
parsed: 59 mL
